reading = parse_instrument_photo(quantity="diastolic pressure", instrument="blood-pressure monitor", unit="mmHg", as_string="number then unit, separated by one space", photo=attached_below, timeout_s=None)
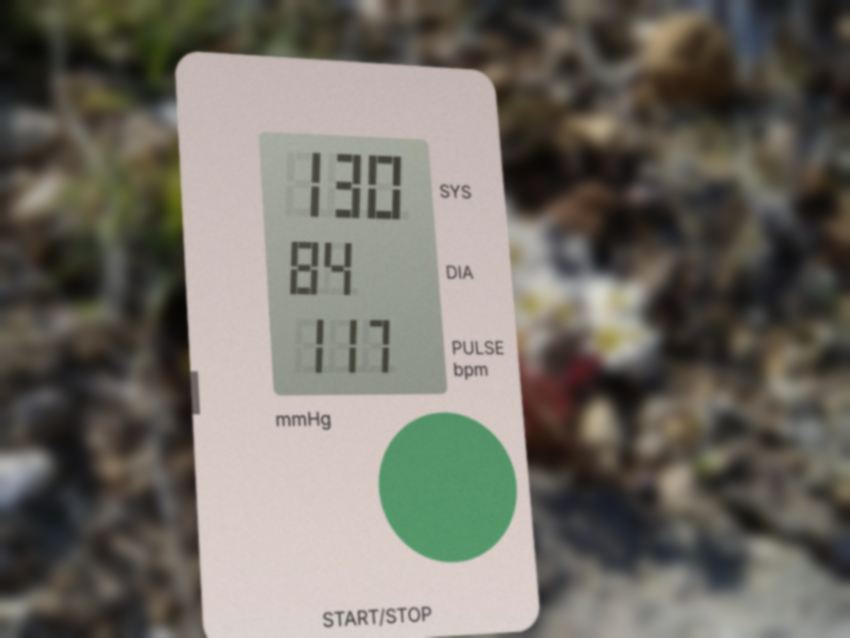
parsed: 84 mmHg
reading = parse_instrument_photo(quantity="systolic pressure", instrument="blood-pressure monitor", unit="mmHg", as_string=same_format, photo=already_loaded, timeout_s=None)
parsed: 130 mmHg
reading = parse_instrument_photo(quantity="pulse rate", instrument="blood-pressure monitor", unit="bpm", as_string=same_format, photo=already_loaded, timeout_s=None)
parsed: 117 bpm
